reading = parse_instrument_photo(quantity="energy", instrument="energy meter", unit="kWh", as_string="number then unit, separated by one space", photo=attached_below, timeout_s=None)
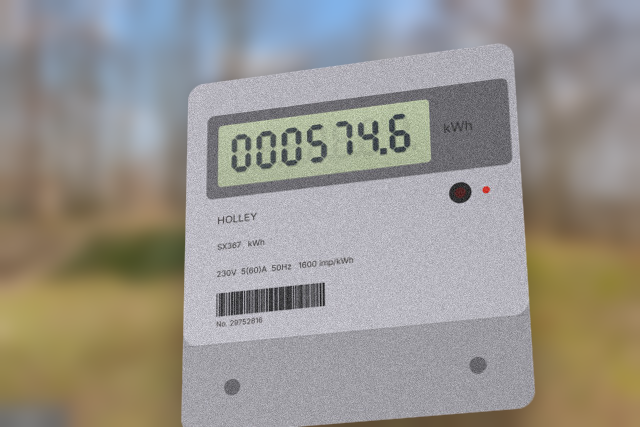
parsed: 574.6 kWh
